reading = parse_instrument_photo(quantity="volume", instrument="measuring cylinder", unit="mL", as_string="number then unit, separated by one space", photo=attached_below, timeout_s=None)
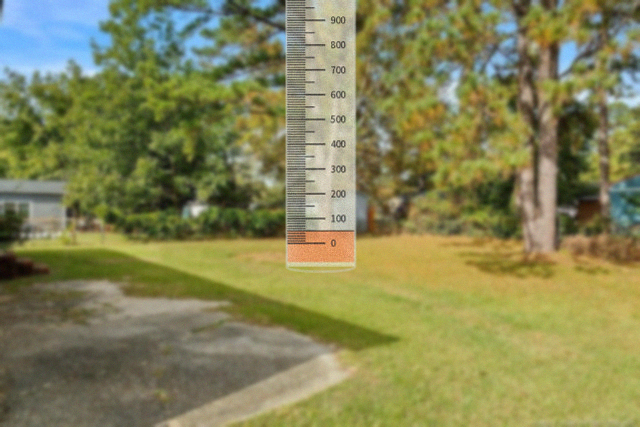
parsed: 50 mL
